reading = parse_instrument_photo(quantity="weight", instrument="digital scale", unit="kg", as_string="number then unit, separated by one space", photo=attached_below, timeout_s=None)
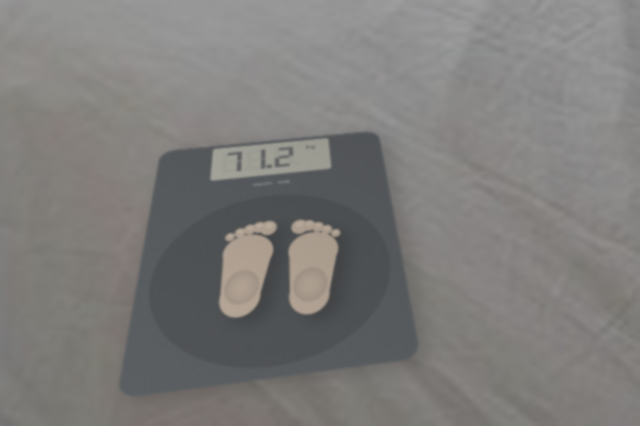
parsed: 71.2 kg
